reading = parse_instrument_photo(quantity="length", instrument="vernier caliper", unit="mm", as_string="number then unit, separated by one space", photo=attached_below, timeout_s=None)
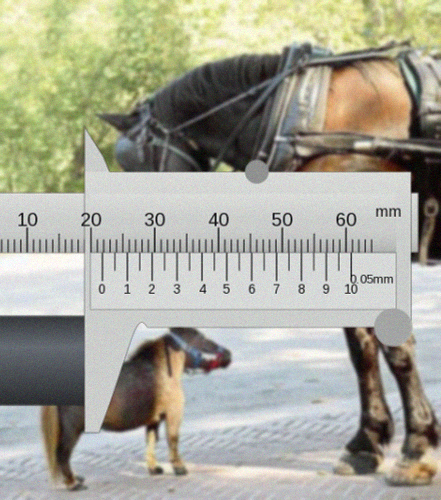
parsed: 21.8 mm
